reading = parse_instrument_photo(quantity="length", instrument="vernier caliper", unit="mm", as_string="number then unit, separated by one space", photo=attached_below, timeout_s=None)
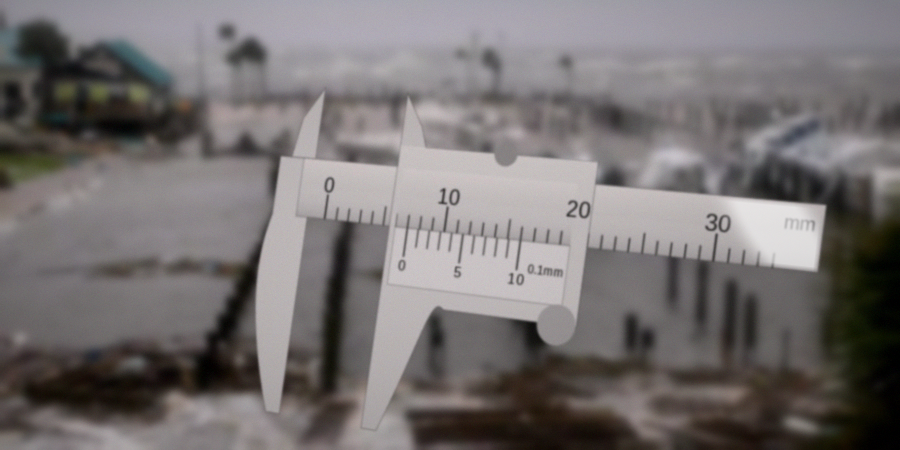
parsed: 7.0 mm
